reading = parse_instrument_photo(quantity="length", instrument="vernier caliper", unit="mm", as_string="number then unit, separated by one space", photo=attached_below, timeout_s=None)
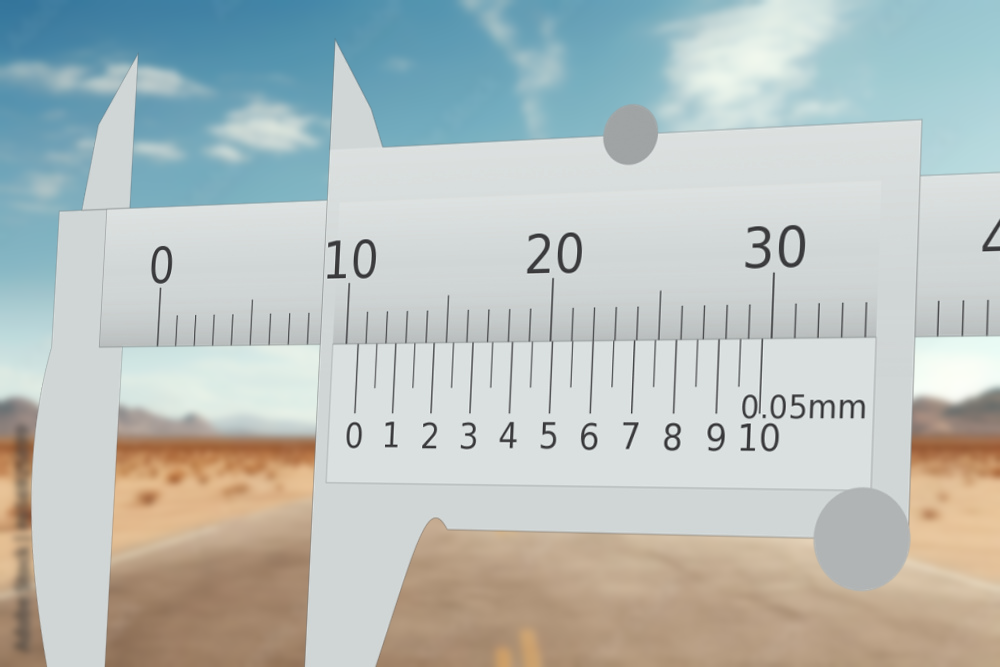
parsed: 10.6 mm
